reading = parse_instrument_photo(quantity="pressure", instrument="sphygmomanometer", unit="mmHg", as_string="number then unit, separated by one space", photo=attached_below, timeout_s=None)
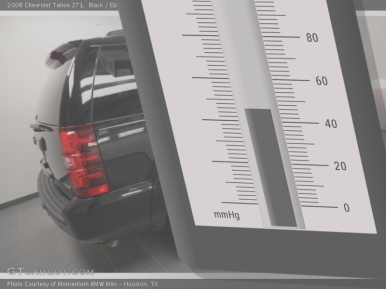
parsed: 46 mmHg
